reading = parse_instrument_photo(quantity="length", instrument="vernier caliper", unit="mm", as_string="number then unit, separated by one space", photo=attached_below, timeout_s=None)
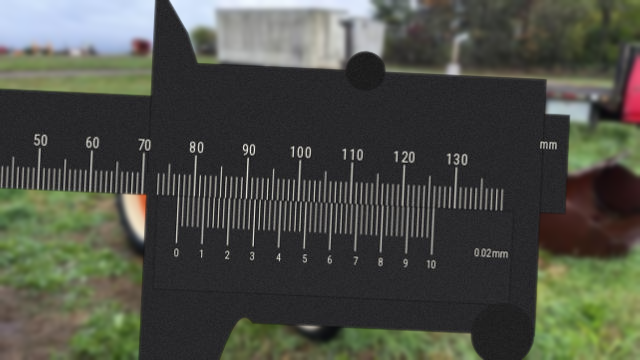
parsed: 77.0 mm
